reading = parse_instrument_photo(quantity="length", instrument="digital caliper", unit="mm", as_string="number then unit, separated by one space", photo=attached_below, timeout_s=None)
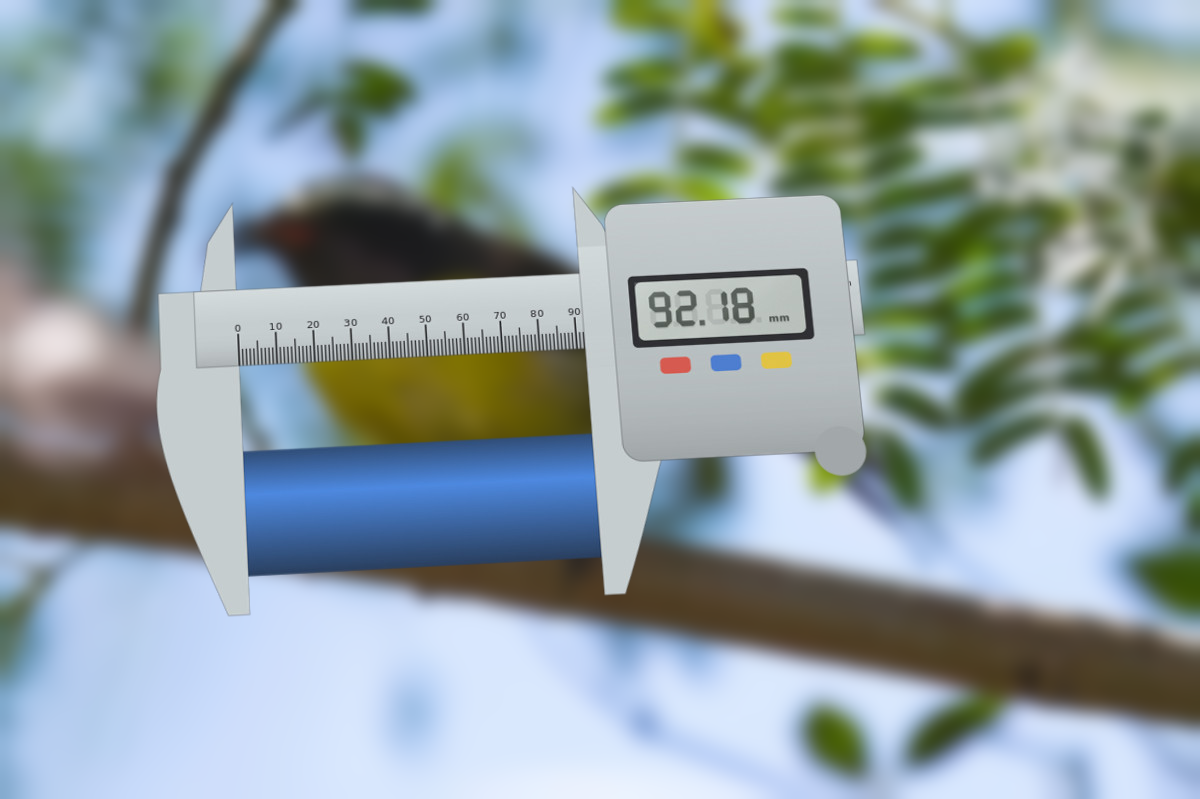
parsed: 92.18 mm
